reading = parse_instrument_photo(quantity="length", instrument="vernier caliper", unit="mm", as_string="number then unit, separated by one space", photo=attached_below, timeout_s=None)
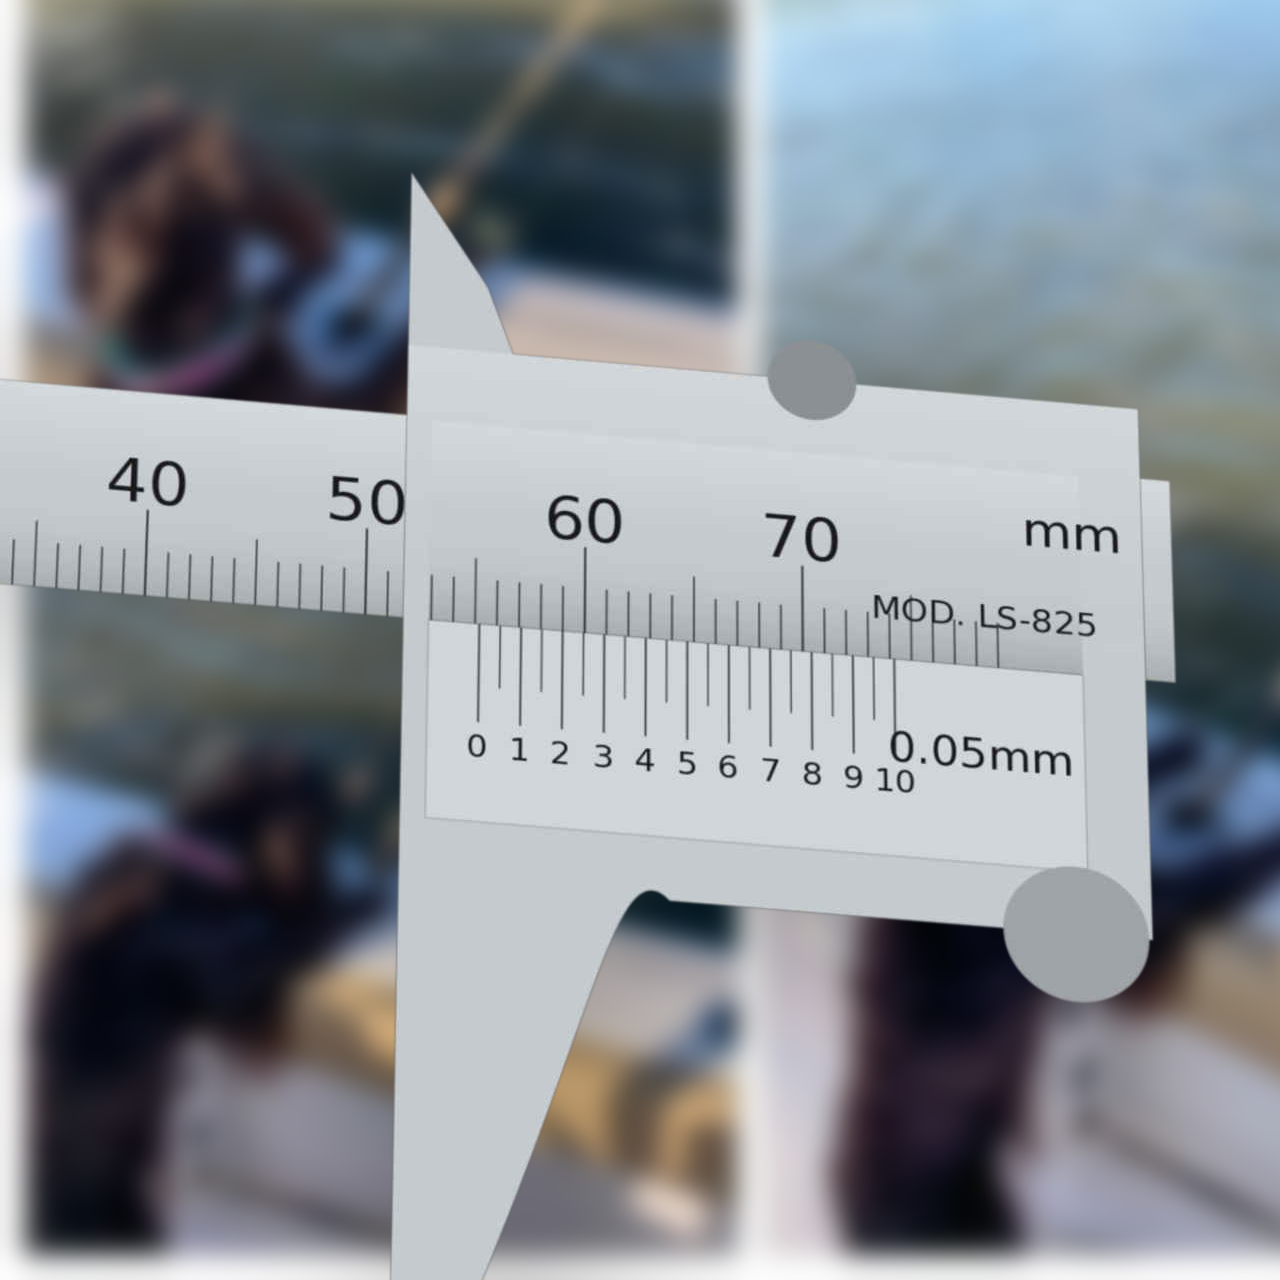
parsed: 55.2 mm
